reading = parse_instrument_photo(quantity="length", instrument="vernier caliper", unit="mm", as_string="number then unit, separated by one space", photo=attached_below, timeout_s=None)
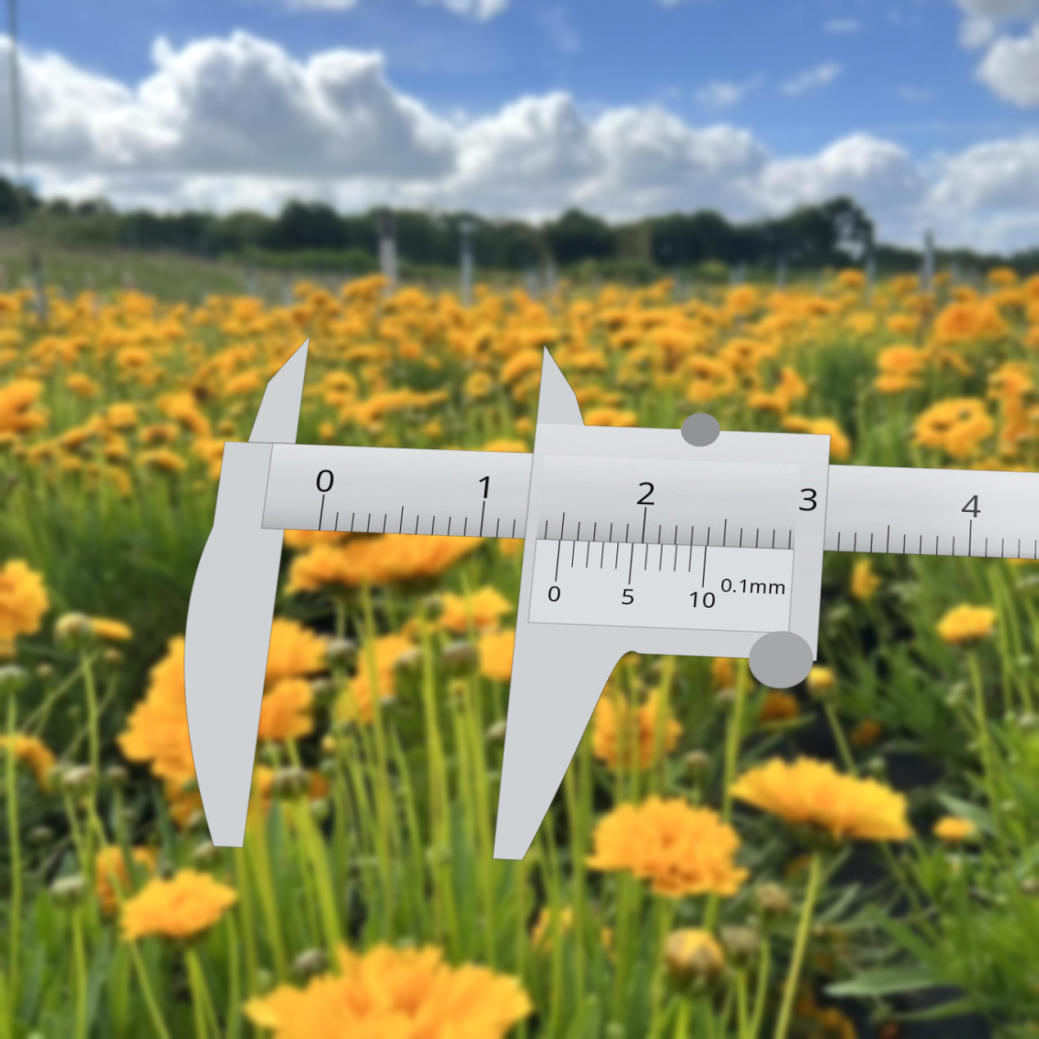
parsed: 14.9 mm
